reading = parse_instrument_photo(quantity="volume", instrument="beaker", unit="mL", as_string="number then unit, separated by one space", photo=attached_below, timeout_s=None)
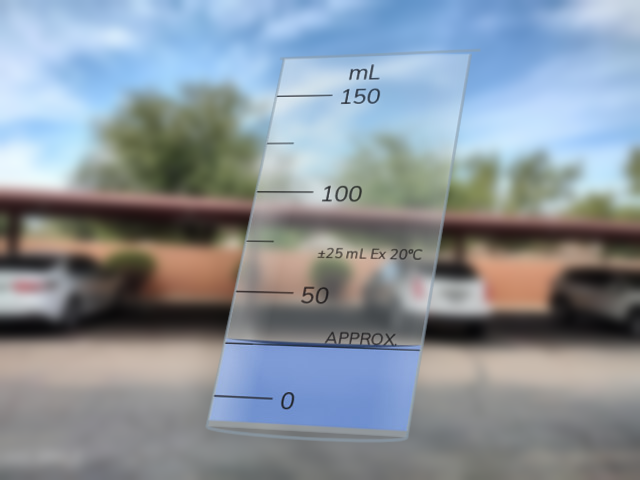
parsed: 25 mL
